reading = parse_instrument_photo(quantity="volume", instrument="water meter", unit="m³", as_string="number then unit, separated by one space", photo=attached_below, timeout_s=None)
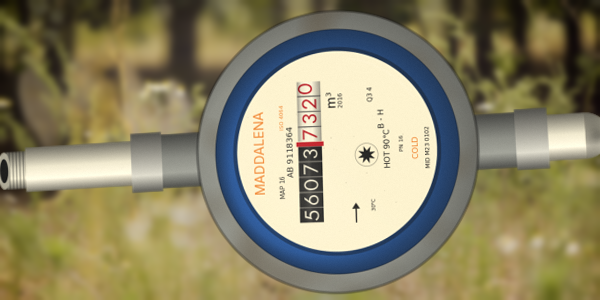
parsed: 56073.7320 m³
